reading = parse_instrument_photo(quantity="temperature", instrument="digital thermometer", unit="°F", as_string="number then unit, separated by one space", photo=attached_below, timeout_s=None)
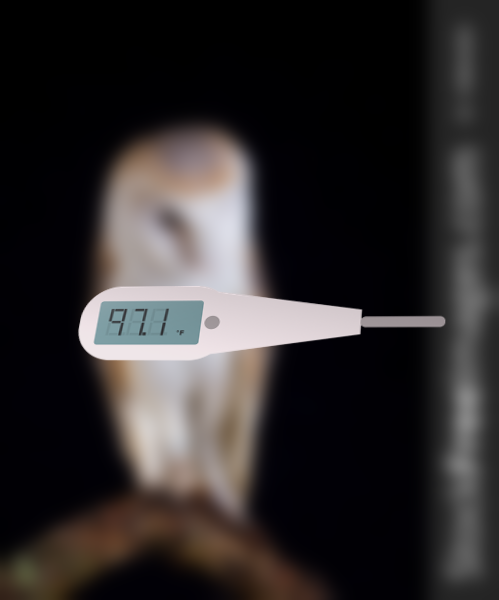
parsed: 97.1 °F
